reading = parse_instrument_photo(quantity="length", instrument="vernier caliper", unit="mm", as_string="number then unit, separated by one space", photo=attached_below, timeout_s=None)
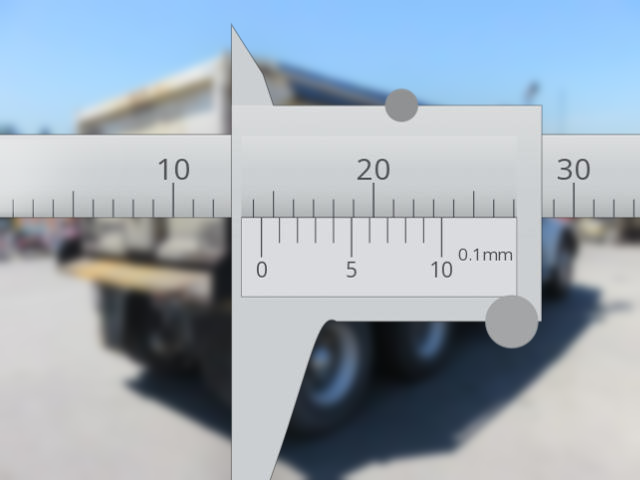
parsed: 14.4 mm
